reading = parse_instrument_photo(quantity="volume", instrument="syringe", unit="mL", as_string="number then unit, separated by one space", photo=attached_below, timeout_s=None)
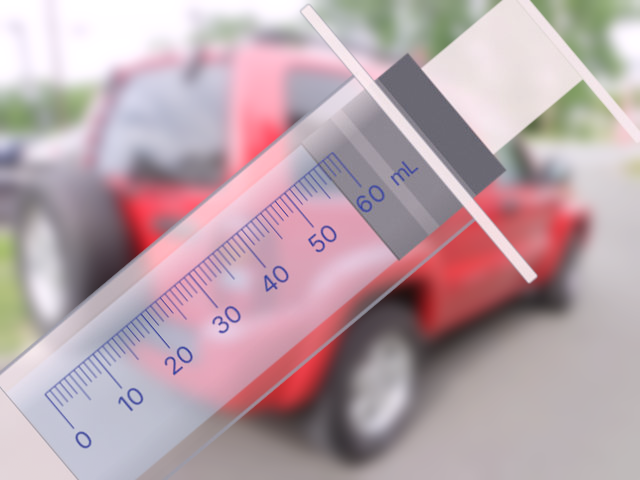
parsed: 57 mL
